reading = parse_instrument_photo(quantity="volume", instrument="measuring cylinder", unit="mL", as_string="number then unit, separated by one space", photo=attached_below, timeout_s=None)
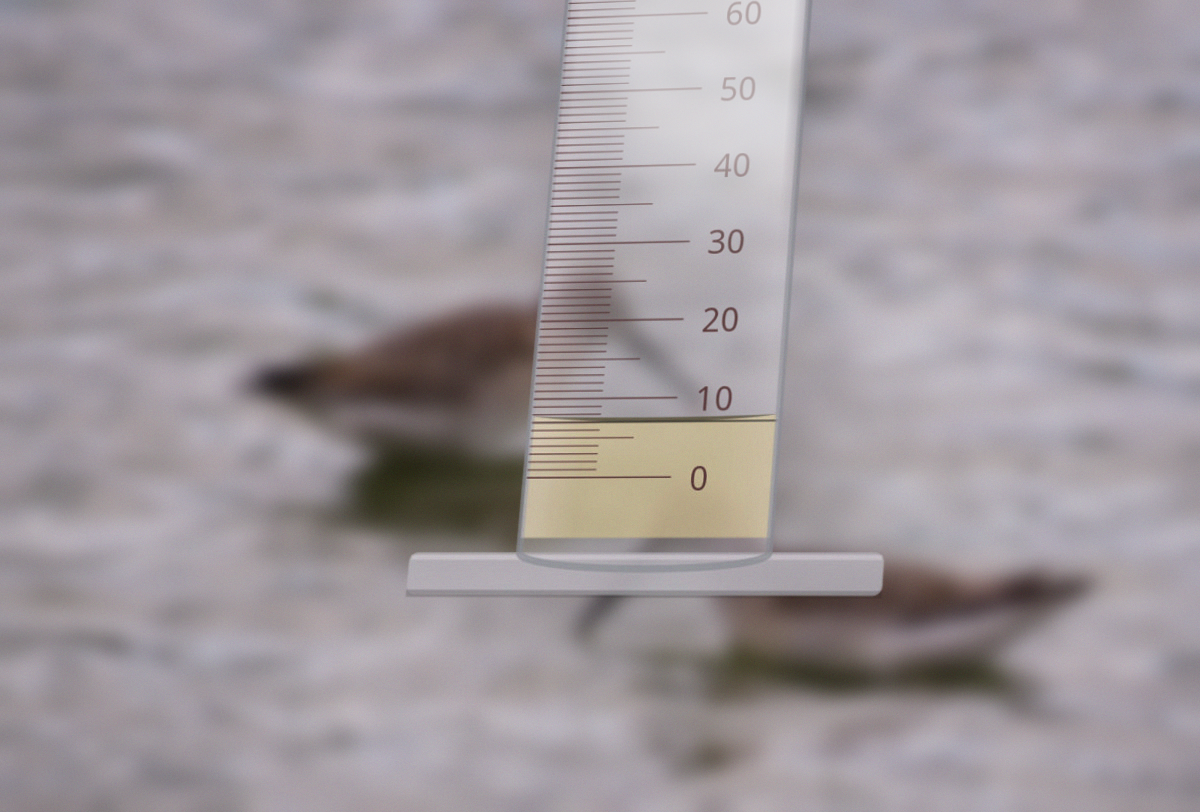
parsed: 7 mL
